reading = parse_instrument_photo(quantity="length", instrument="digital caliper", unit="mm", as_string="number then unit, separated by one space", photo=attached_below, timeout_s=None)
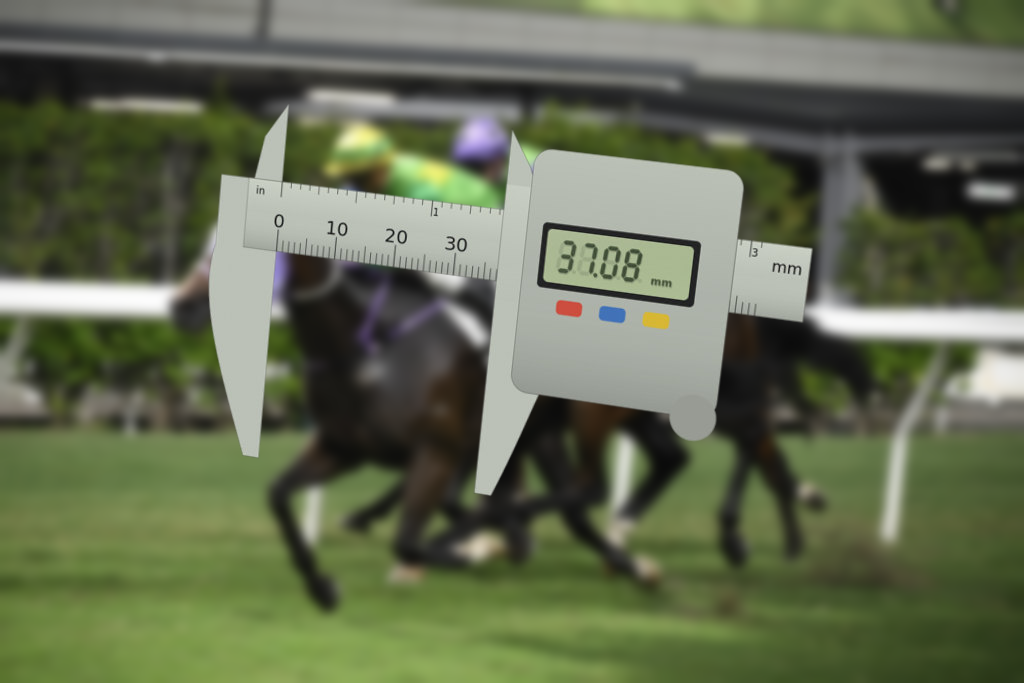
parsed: 37.08 mm
